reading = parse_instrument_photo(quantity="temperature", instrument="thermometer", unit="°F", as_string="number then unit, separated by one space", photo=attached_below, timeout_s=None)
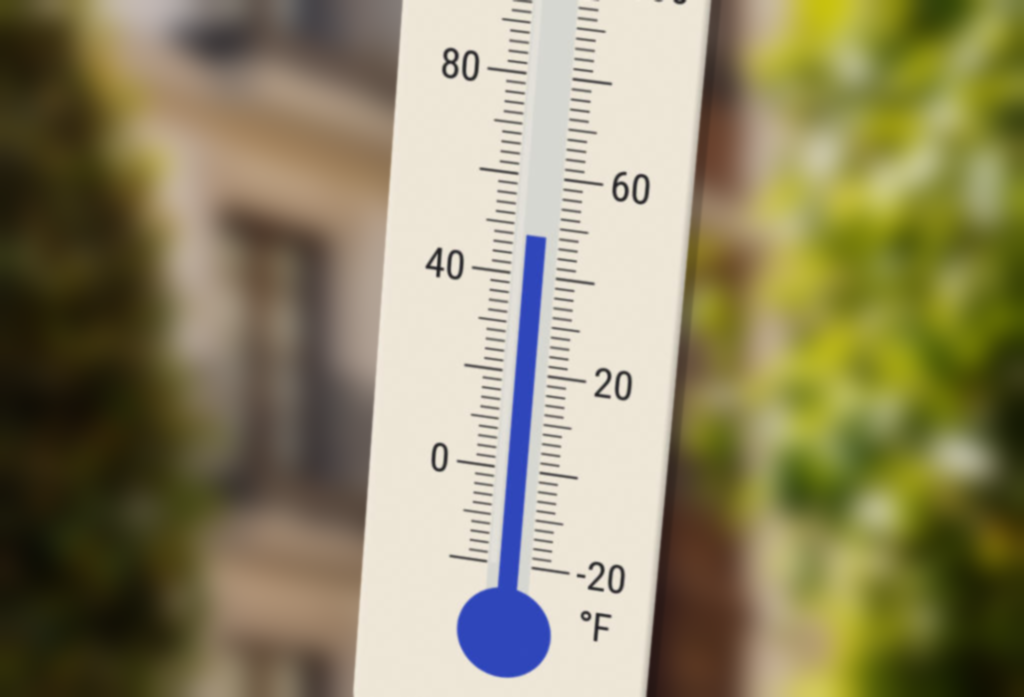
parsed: 48 °F
